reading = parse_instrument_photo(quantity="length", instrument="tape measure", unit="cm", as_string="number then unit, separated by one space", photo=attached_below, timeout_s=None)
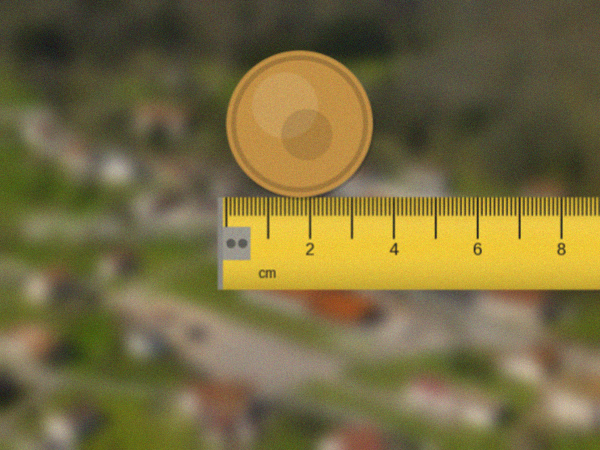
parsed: 3.5 cm
